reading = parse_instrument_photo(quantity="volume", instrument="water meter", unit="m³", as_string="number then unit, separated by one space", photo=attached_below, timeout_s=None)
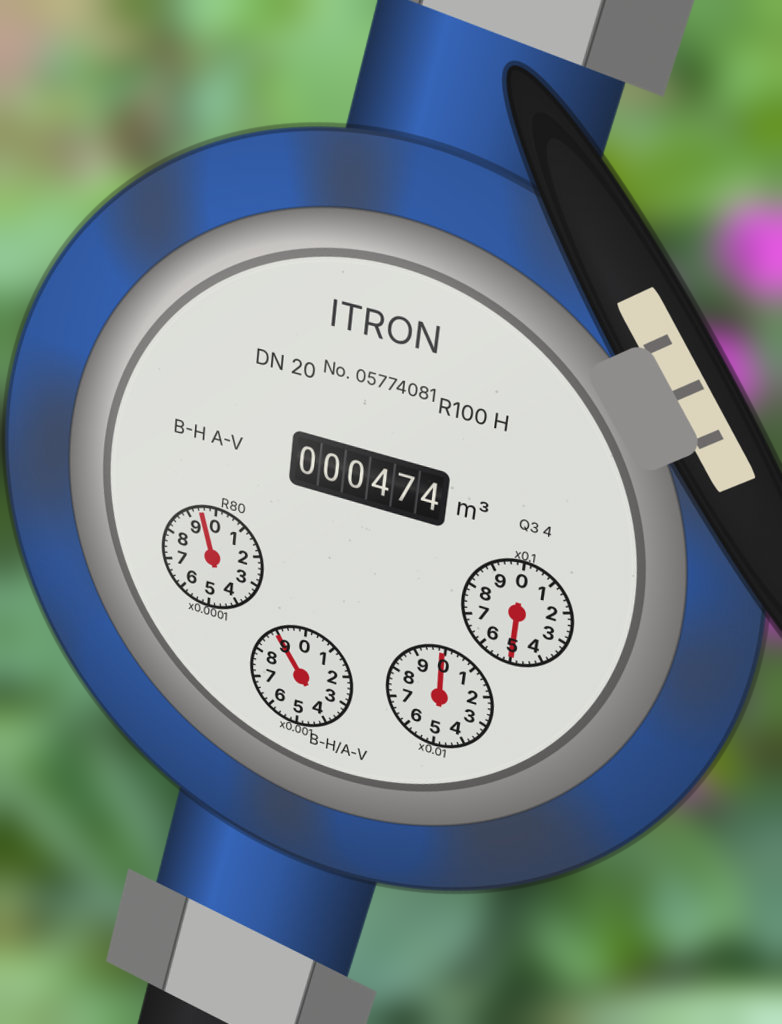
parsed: 474.4989 m³
